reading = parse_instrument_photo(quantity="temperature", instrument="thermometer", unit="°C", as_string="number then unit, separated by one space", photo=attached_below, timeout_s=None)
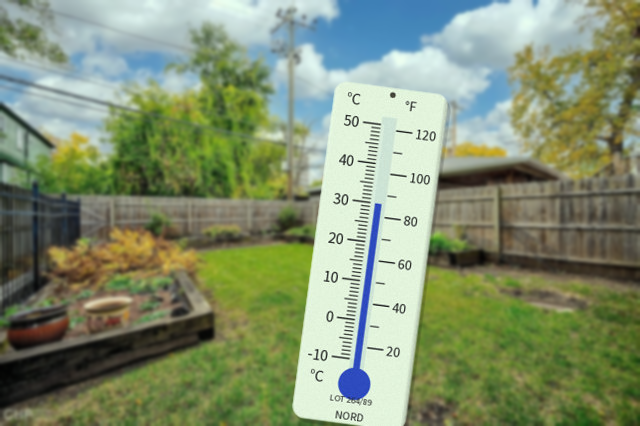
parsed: 30 °C
